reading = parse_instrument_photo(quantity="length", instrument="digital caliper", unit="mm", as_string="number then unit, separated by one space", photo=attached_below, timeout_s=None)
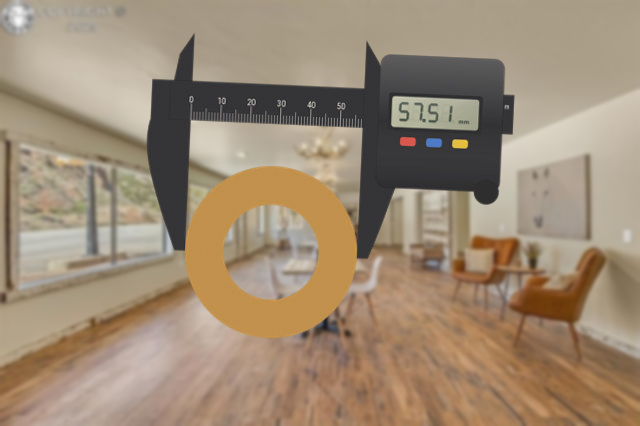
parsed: 57.51 mm
